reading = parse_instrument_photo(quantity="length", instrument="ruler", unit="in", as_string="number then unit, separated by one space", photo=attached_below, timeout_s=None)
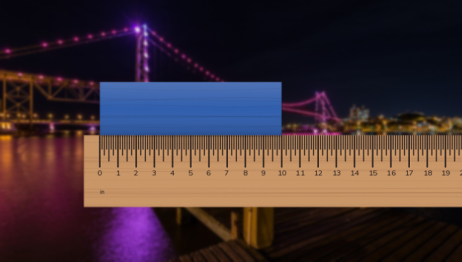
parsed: 10 in
